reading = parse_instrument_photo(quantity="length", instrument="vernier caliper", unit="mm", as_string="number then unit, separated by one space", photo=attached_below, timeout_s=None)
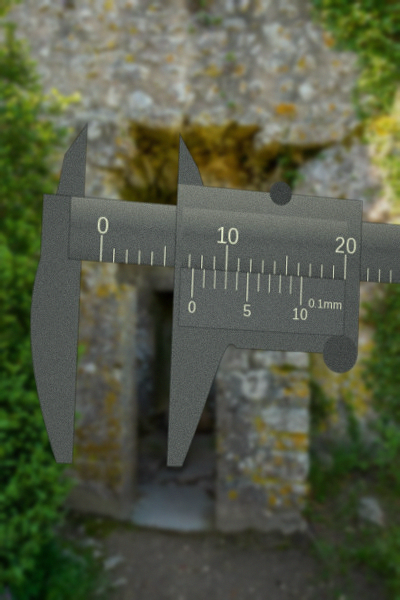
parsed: 7.3 mm
